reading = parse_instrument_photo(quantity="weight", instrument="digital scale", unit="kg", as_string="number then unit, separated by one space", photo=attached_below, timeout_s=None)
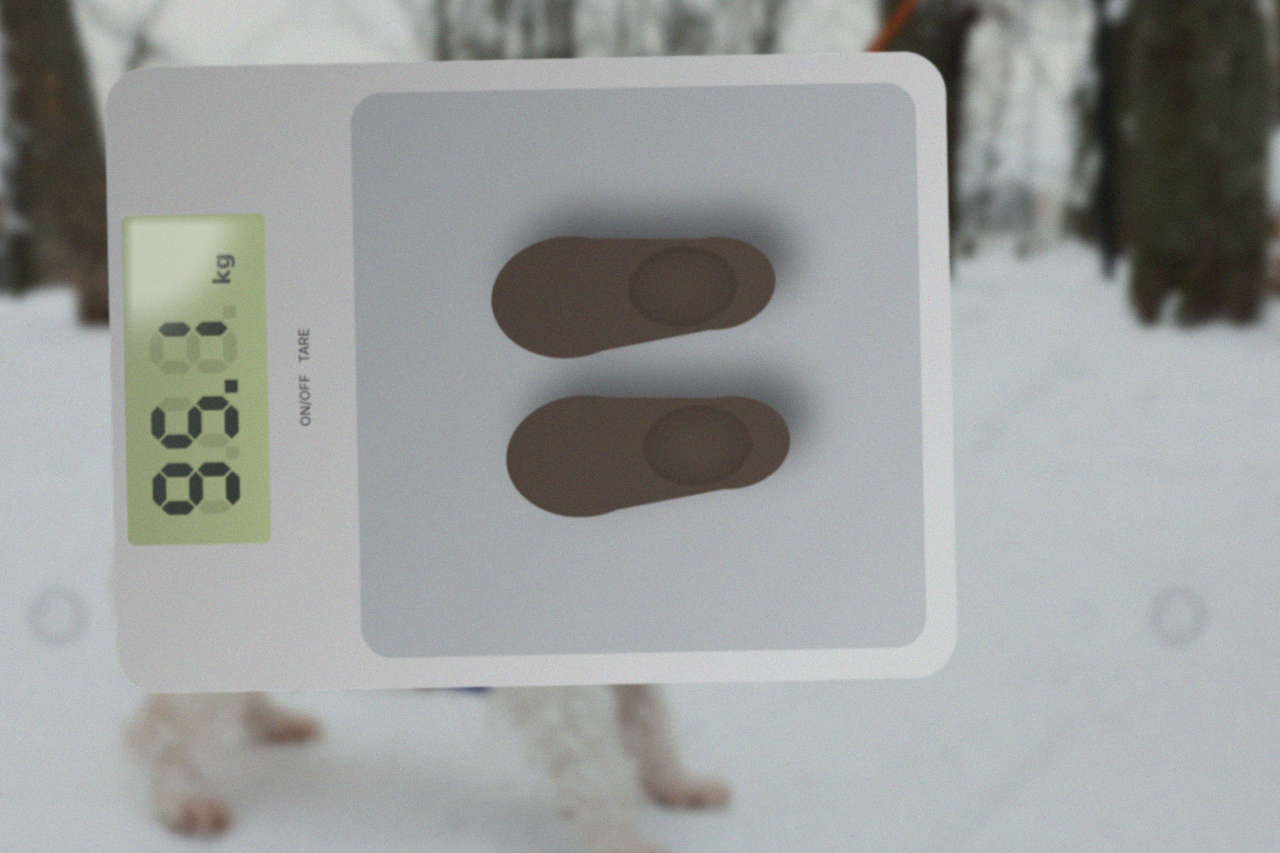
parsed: 95.1 kg
